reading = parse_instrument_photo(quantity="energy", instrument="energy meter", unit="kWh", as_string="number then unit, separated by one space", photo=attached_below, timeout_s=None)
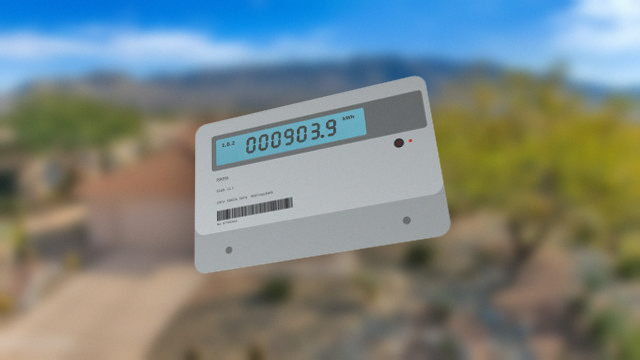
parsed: 903.9 kWh
